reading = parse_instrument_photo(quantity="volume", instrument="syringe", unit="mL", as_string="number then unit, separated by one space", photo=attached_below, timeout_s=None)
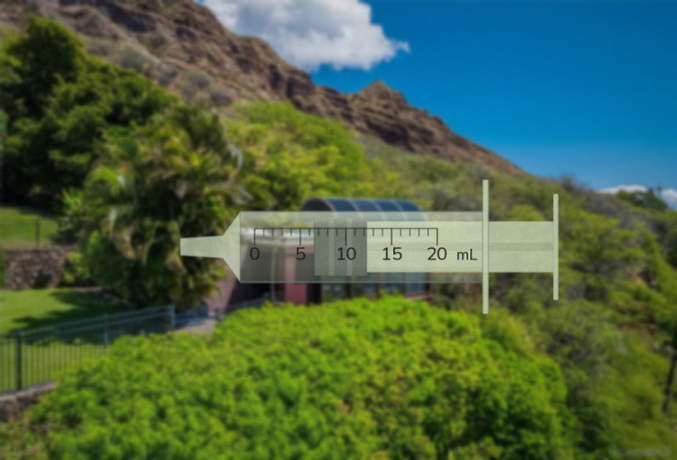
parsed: 6.5 mL
